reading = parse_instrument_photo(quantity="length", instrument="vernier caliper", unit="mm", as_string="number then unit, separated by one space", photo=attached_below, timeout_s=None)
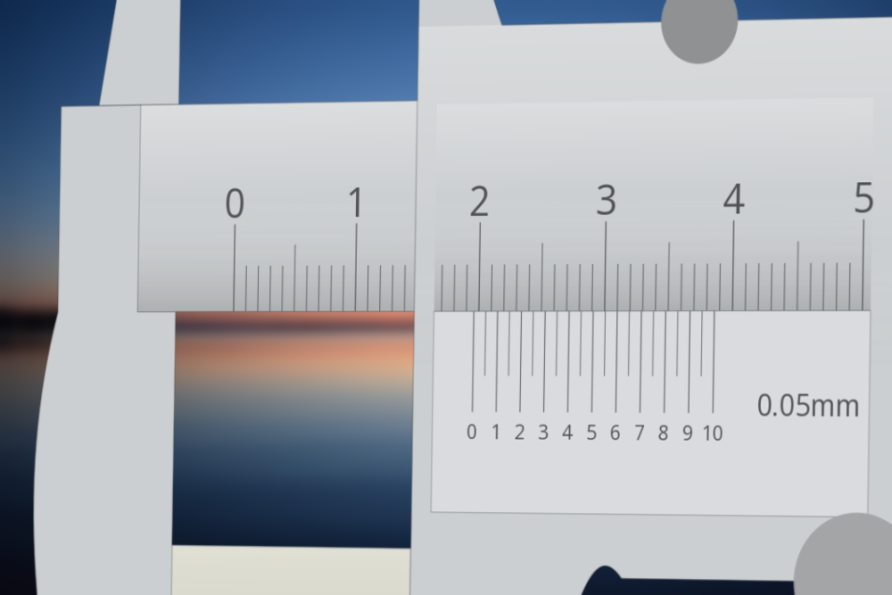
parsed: 19.6 mm
